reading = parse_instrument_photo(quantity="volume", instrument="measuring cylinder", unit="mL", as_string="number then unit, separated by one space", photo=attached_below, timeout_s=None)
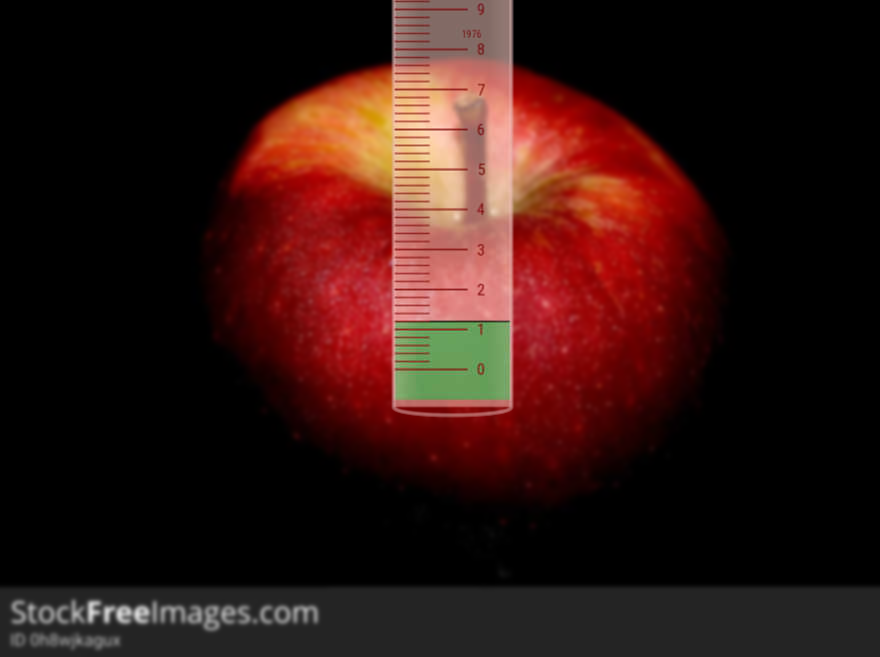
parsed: 1.2 mL
